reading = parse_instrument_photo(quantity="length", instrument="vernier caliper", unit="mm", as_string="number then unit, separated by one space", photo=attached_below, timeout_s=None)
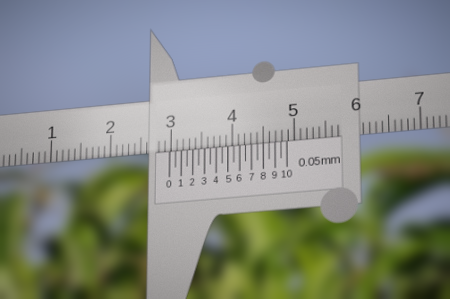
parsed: 29.8 mm
